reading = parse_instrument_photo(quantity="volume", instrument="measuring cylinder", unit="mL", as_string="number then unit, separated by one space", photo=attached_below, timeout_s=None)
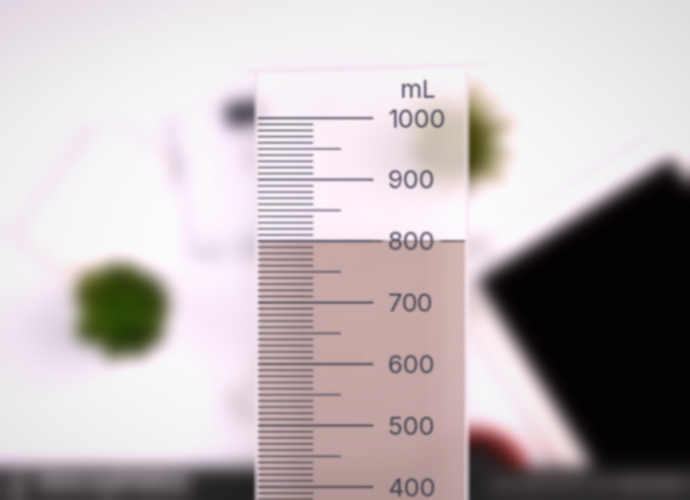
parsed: 800 mL
